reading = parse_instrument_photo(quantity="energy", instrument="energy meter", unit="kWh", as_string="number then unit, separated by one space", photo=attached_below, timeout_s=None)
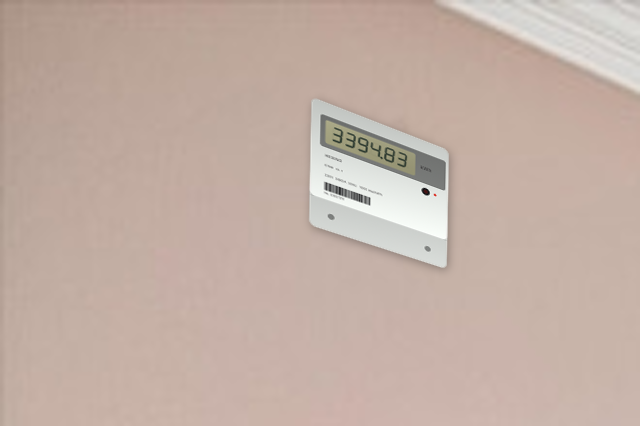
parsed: 3394.83 kWh
